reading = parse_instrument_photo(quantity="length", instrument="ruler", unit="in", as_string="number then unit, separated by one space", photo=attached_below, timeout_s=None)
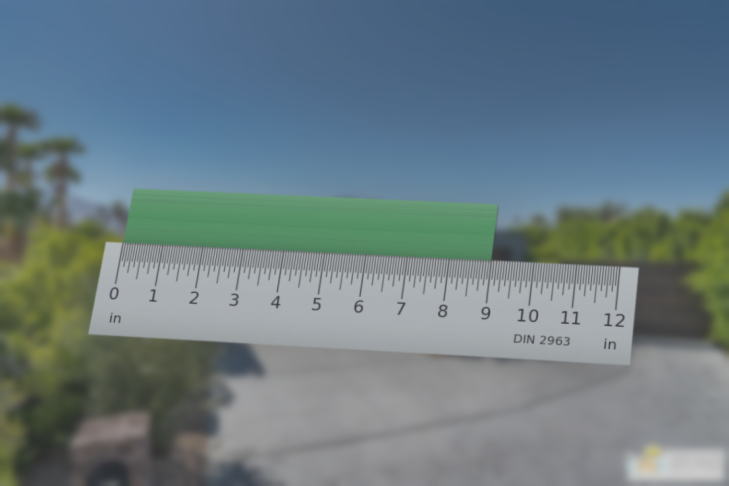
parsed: 9 in
